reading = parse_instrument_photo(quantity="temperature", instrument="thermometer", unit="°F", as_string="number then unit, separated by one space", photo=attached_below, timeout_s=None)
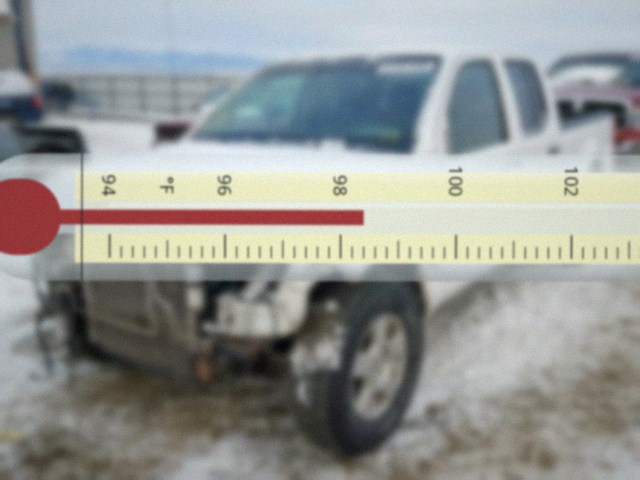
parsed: 98.4 °F
